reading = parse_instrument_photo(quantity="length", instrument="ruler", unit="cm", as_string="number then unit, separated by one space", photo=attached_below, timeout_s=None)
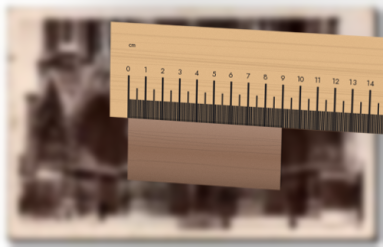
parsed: 9 cm
